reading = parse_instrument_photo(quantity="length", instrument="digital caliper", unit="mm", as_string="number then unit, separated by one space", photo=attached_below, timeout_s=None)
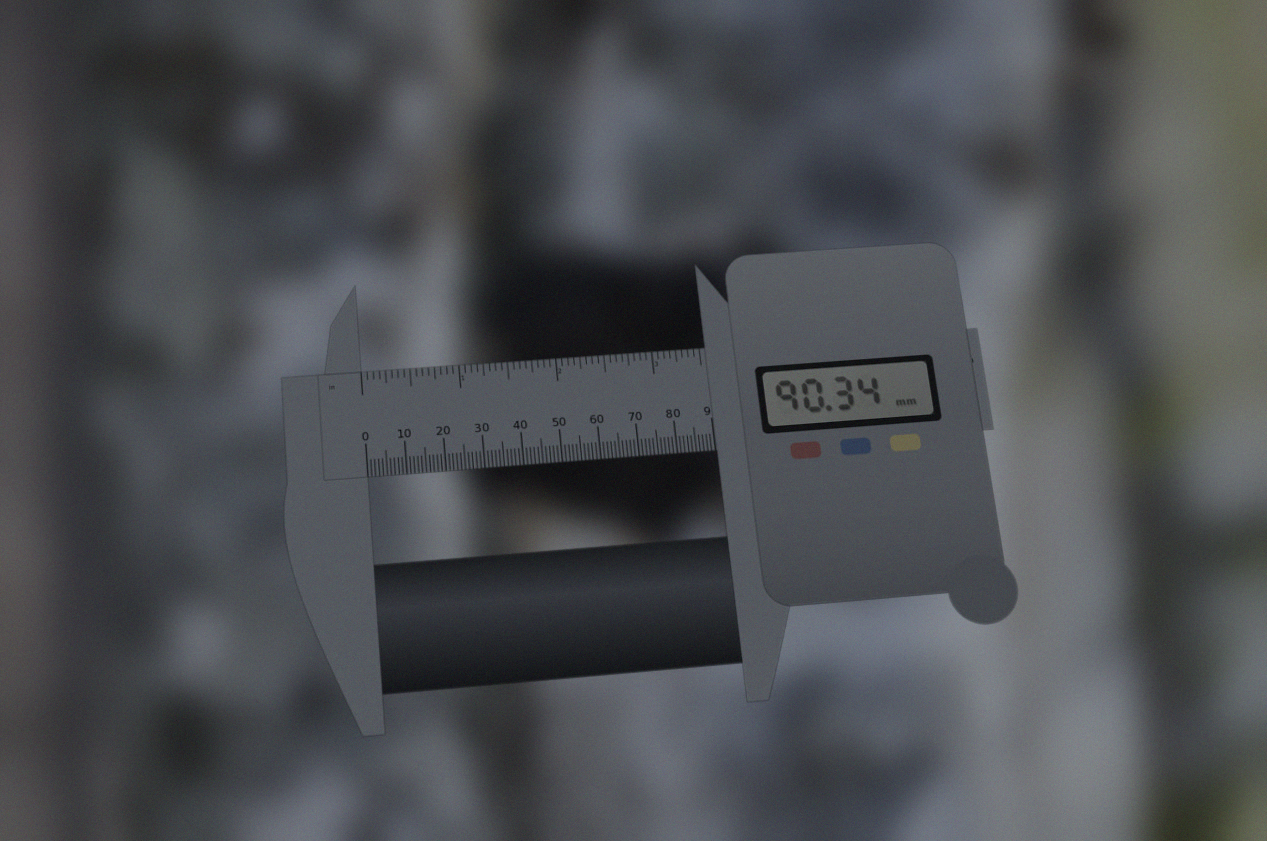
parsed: 90.34 mm
